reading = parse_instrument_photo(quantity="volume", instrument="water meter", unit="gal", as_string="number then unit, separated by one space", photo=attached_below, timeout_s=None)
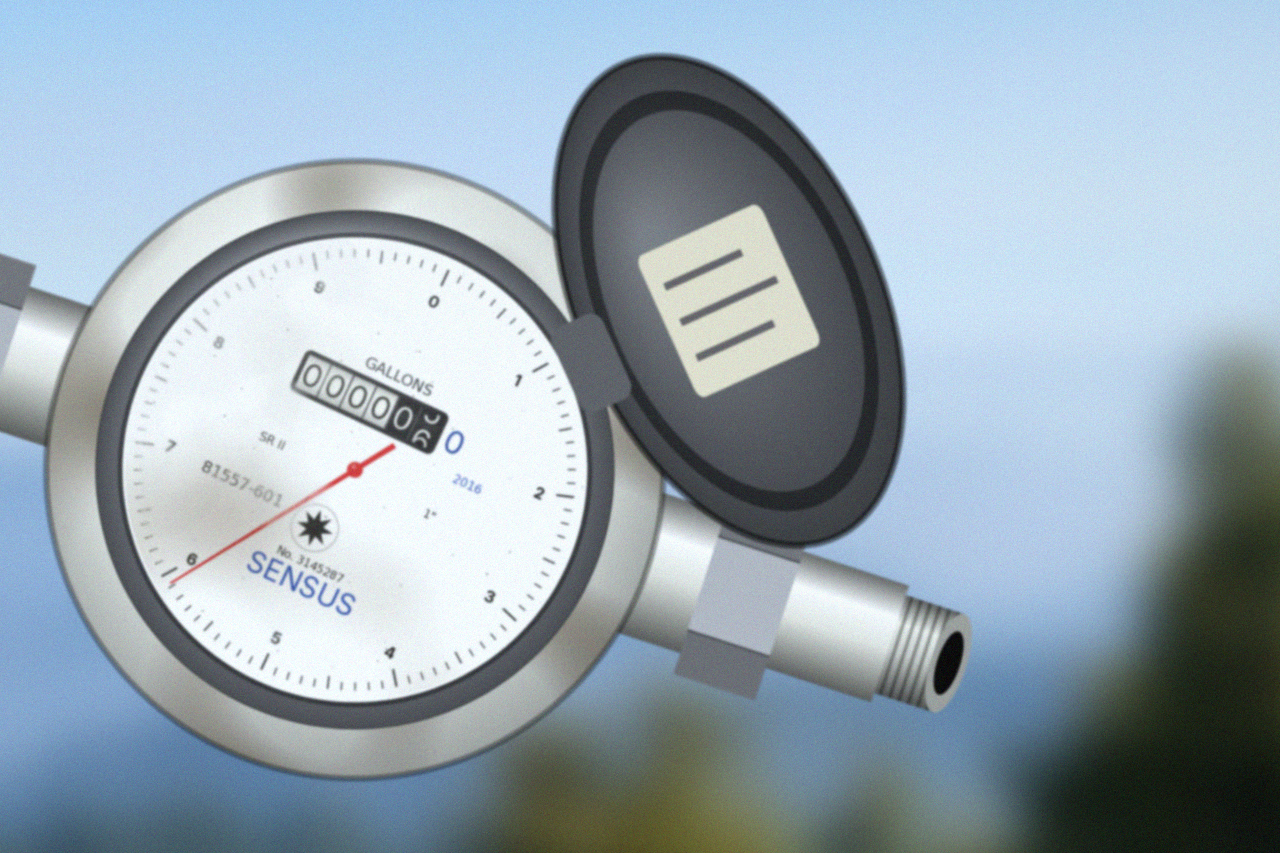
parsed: 55.9 gal
